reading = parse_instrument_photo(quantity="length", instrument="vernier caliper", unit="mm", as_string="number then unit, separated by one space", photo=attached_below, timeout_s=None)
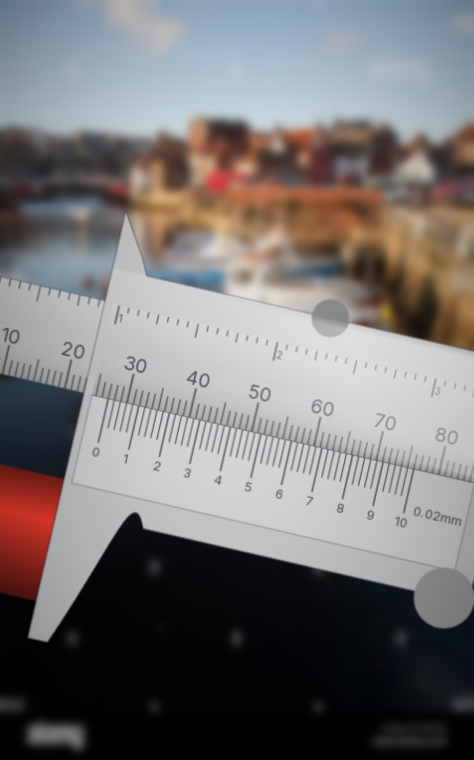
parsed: 27.0 mm
